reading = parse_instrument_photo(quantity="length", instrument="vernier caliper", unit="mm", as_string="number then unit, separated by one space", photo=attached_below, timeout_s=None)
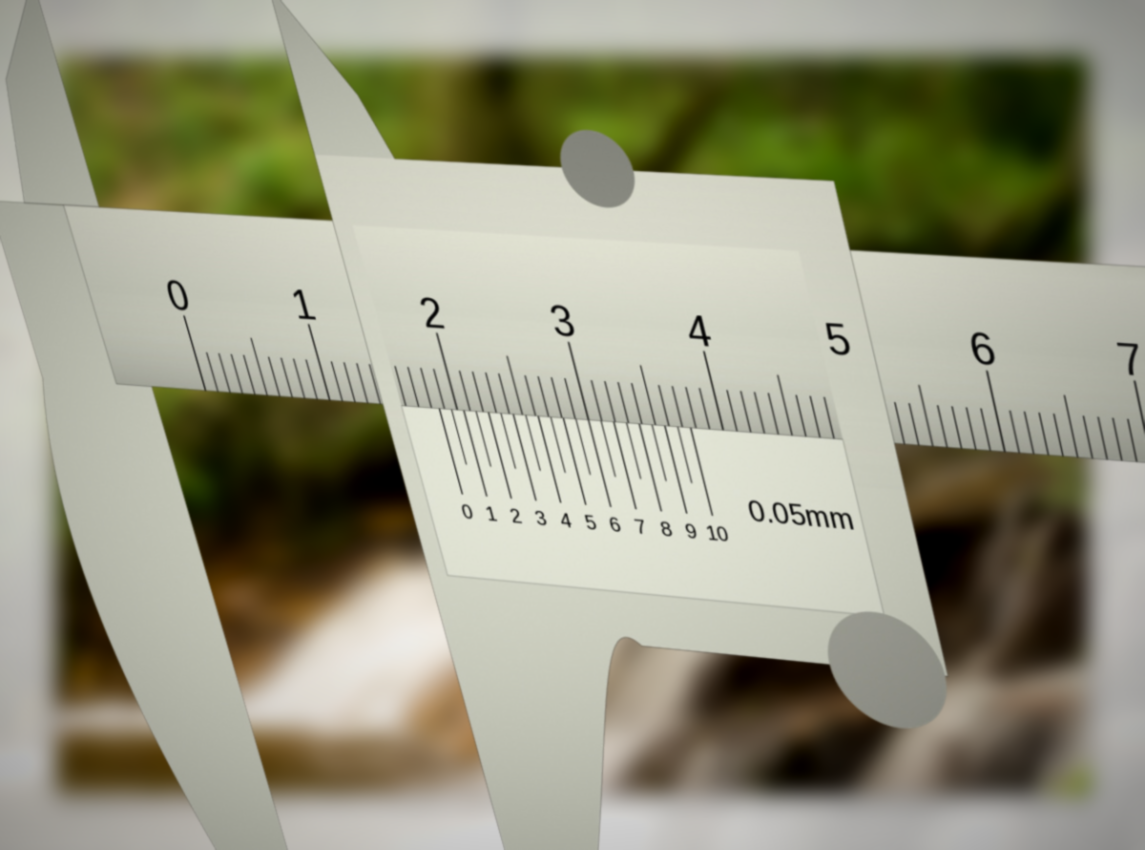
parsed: 18.6 mm
